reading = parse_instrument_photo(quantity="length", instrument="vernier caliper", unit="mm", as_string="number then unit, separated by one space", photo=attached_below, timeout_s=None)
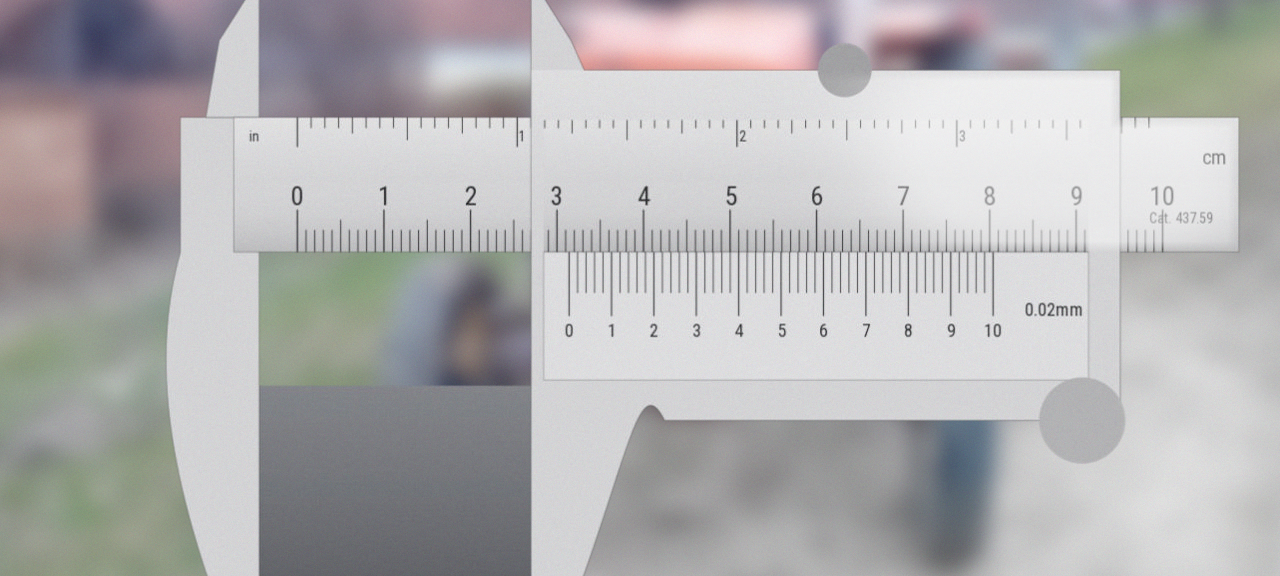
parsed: 31.4 mm
